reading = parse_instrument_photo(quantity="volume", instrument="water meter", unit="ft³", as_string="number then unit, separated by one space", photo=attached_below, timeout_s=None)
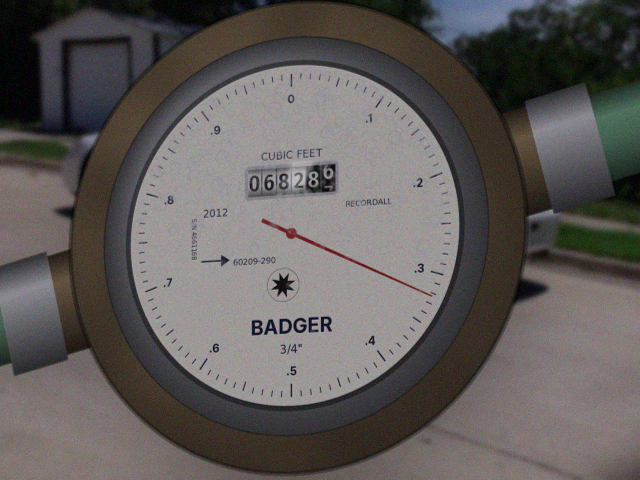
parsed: 68286.32 ft³
